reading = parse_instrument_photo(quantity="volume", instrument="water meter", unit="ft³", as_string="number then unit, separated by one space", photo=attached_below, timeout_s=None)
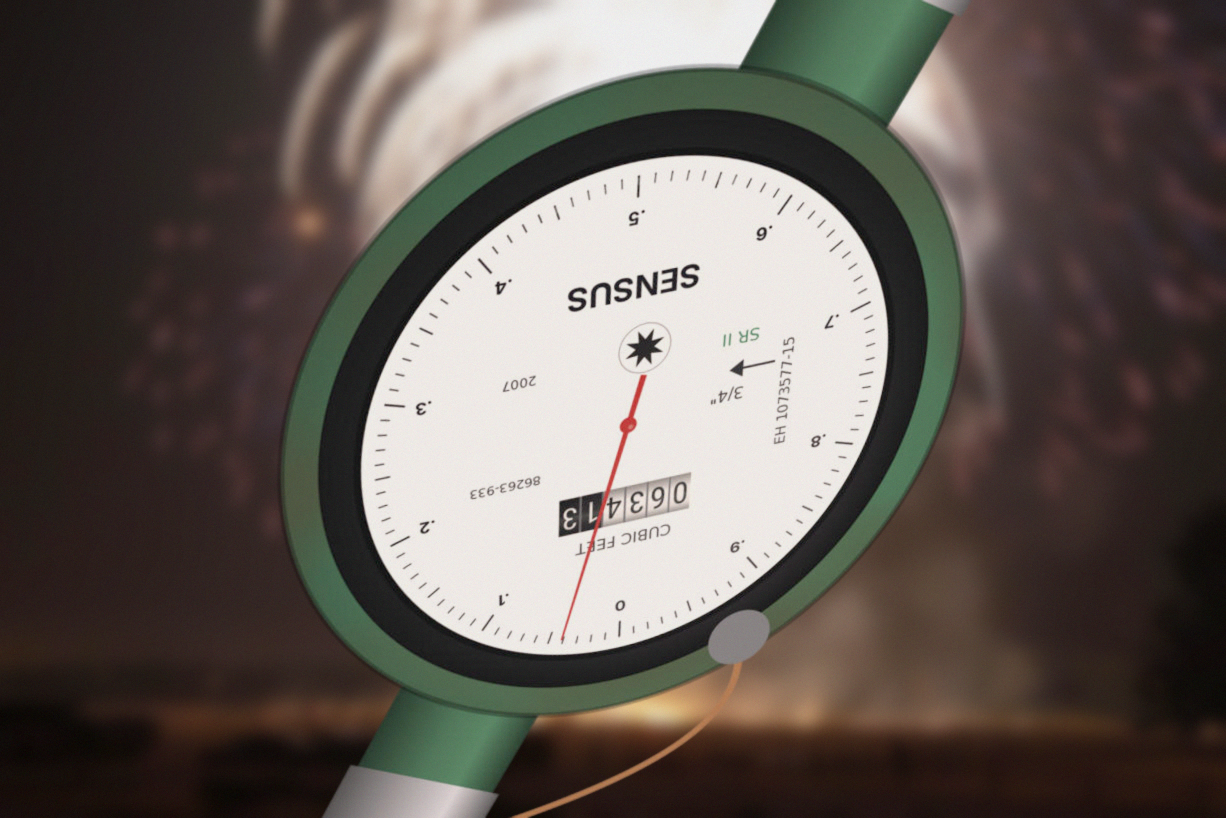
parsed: 63413.04 ft³
